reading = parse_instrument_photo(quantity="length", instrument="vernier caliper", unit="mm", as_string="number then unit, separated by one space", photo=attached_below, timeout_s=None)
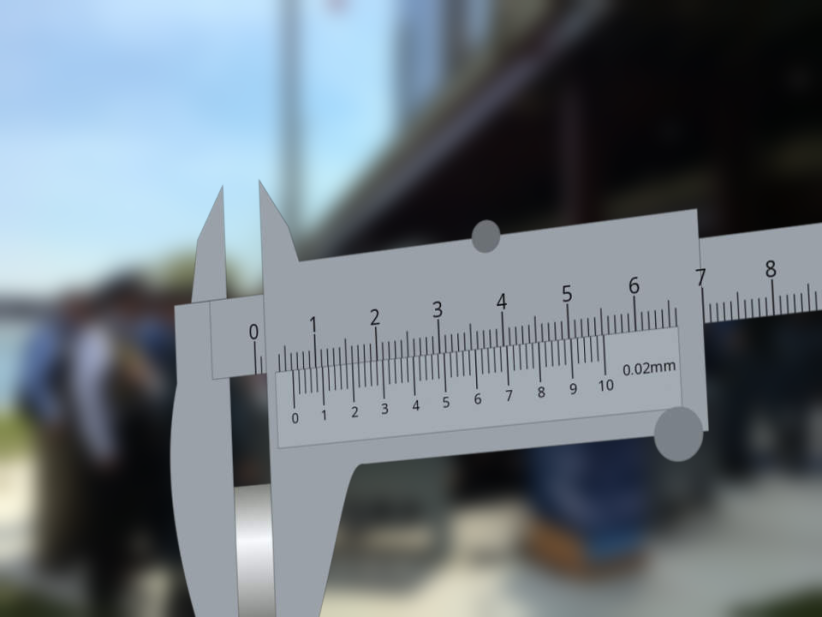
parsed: 6.2 mm
